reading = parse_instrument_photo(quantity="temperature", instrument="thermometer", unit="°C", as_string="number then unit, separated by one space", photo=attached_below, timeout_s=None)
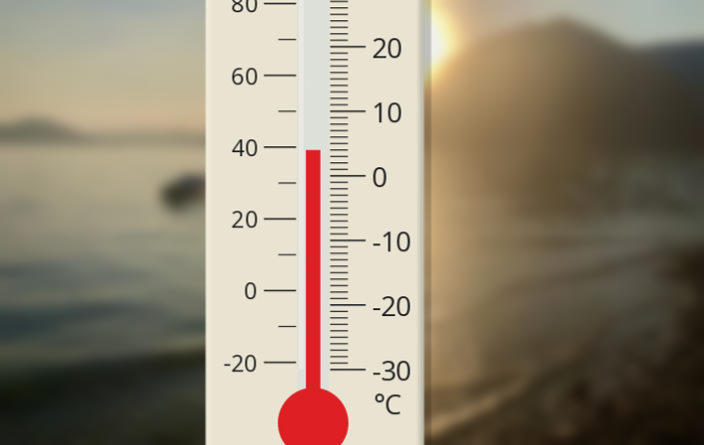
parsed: 4 °C
